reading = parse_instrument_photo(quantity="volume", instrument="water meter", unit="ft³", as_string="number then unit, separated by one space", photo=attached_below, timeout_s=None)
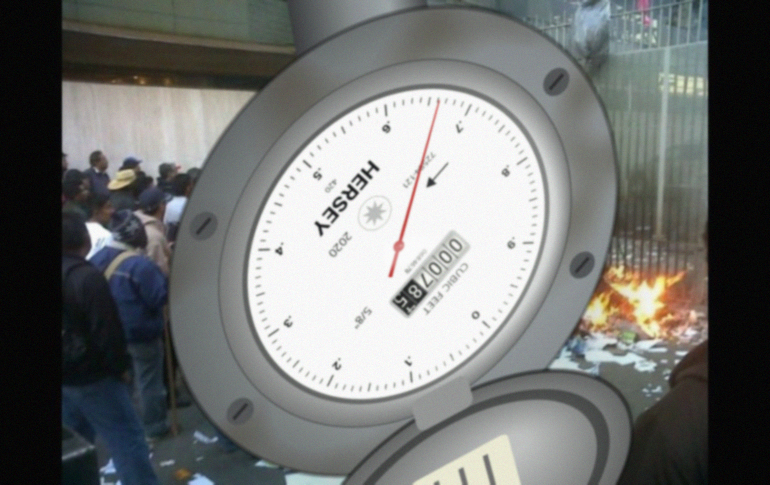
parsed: 784.66 ft³
